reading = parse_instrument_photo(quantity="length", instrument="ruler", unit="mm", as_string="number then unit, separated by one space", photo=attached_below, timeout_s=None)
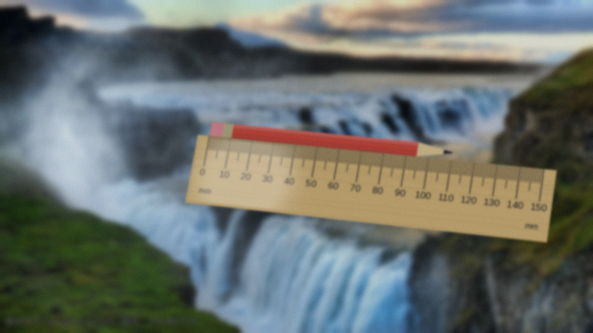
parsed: 110 mm
